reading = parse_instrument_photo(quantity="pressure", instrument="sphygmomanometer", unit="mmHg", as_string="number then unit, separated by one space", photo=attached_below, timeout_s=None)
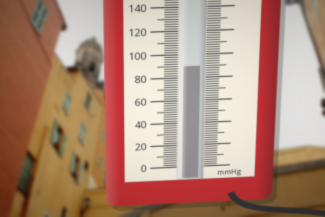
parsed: 90 mmHg
